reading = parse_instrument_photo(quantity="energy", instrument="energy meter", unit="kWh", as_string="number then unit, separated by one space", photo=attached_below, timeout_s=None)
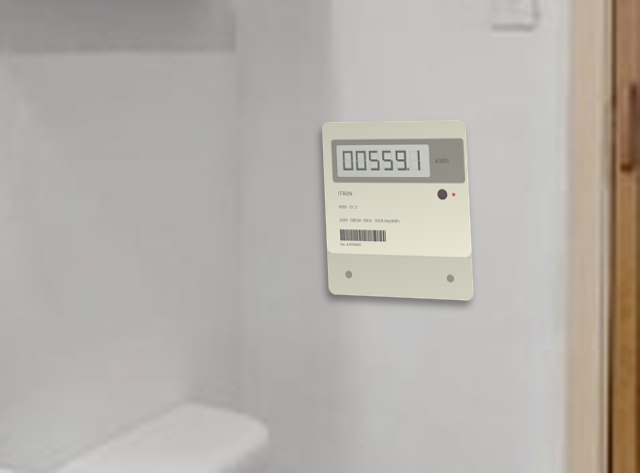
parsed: 559.1 kWh
